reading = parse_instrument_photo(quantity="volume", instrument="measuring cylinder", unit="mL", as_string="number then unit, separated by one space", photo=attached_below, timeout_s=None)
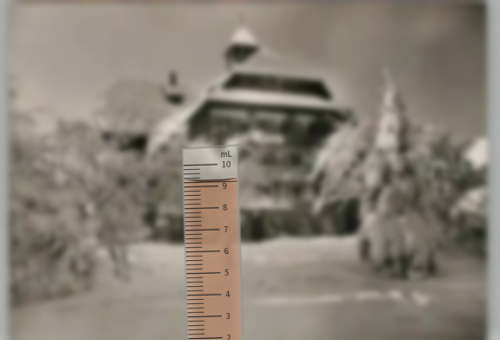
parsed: 9.2 mL
